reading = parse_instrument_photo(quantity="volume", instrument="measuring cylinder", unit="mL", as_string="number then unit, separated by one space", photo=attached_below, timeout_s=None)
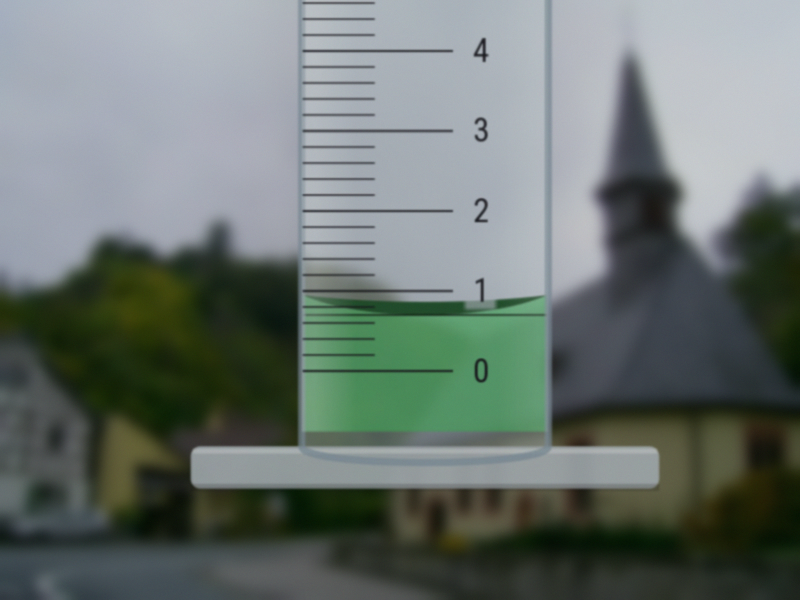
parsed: 0.7 mL
